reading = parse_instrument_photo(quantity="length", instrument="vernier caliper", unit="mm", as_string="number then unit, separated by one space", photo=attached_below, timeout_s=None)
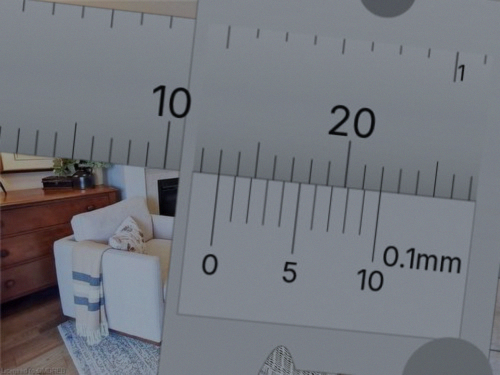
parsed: 13.0 mm
